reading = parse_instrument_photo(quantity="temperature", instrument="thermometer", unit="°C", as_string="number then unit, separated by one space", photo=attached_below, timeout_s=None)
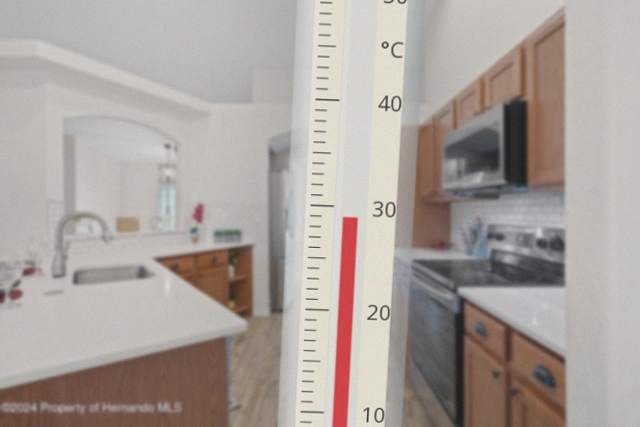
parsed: 29 °C
